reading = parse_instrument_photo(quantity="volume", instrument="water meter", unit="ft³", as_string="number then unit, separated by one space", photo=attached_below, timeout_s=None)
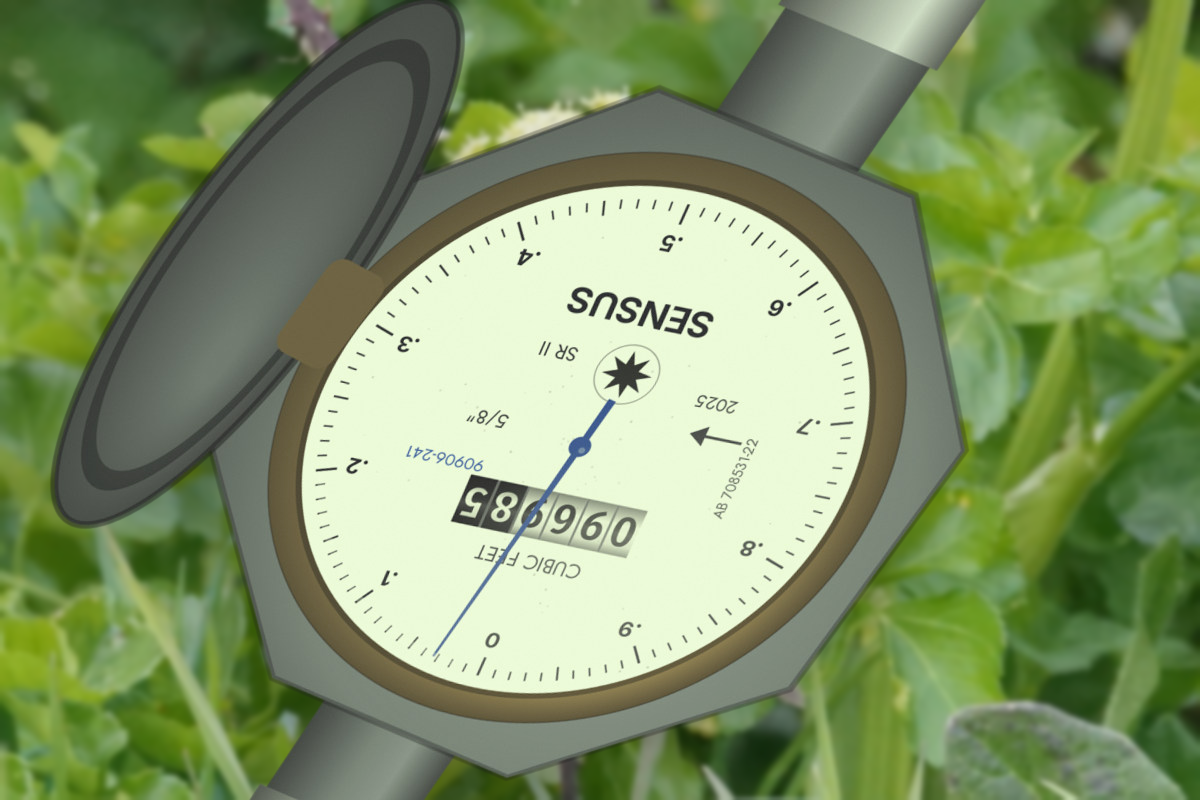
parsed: 96985.03 ft³
